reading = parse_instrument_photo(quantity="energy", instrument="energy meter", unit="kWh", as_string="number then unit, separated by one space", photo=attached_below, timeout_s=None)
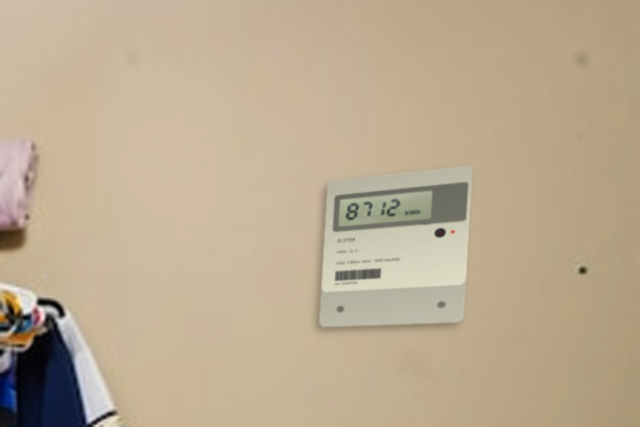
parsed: 8712 kWh
